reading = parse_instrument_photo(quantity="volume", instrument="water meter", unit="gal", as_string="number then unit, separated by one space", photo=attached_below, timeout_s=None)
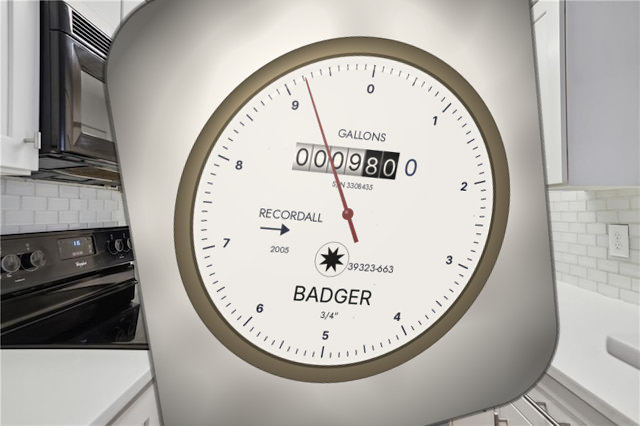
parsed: 9799.2 gal
